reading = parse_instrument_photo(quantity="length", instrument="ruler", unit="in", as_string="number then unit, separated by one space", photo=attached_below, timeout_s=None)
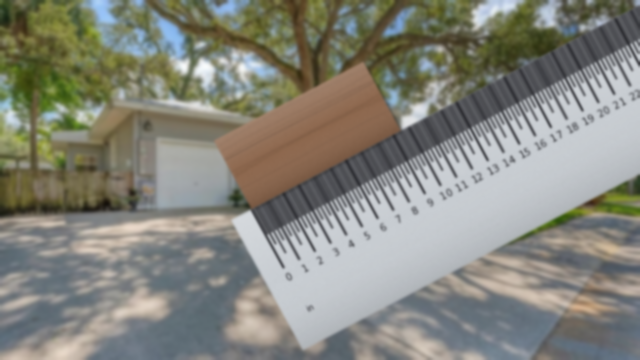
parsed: 9.5 in
